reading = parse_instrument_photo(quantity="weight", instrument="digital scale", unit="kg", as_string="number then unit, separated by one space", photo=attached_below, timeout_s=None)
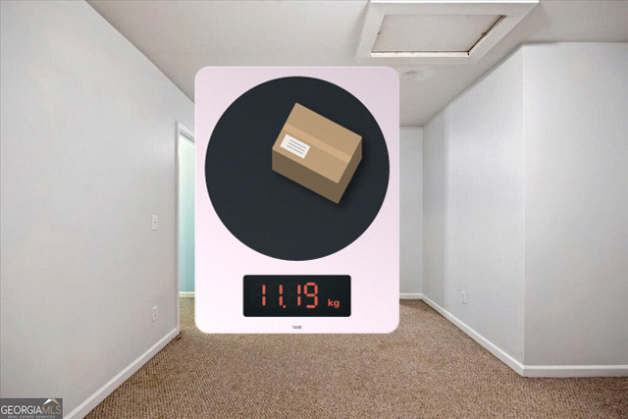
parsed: 11.19 kg
